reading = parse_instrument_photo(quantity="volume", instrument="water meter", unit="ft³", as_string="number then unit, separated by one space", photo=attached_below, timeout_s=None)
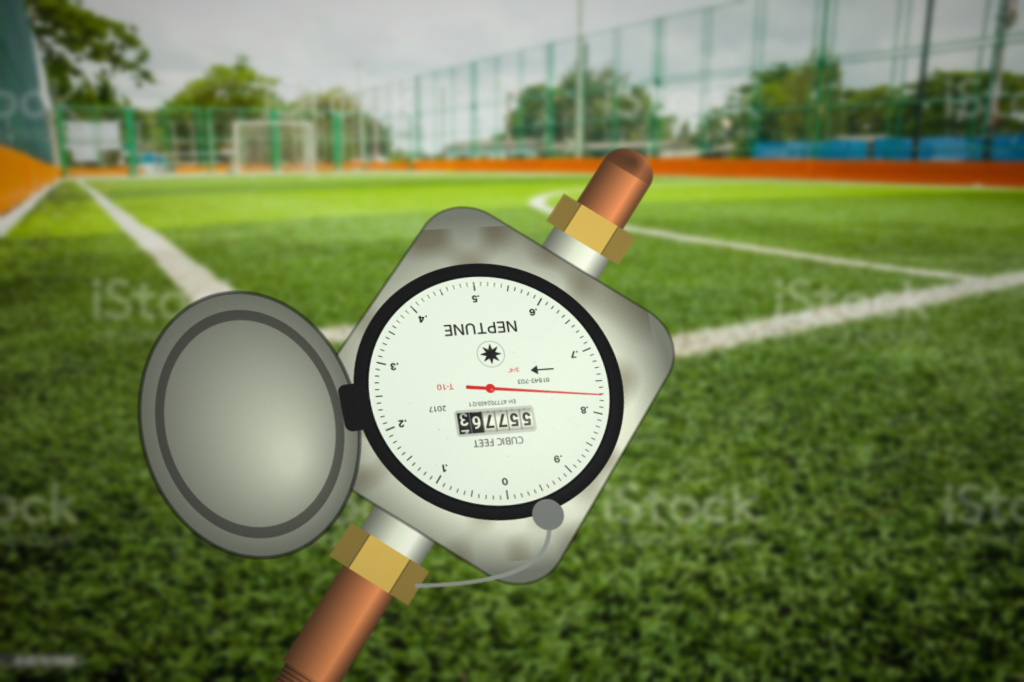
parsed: 557762.77 ft³
